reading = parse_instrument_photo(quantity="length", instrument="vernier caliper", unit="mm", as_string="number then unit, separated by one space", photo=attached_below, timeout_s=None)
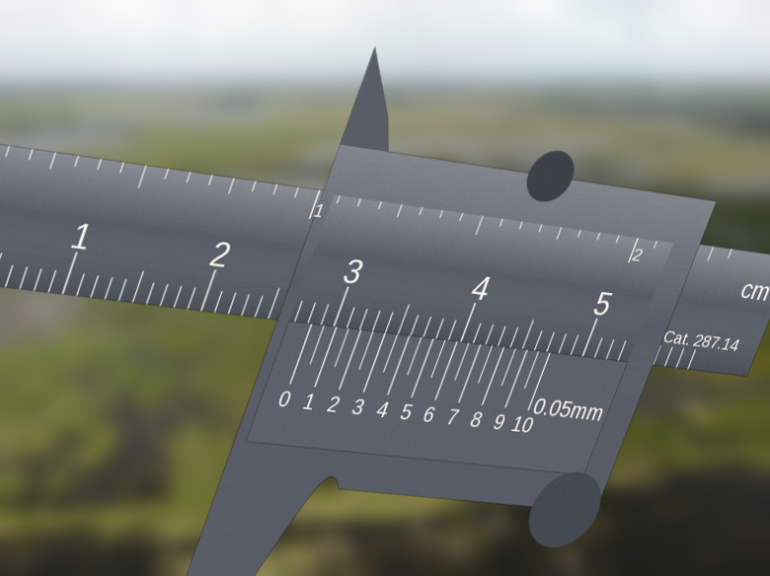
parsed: 28.3 mm
